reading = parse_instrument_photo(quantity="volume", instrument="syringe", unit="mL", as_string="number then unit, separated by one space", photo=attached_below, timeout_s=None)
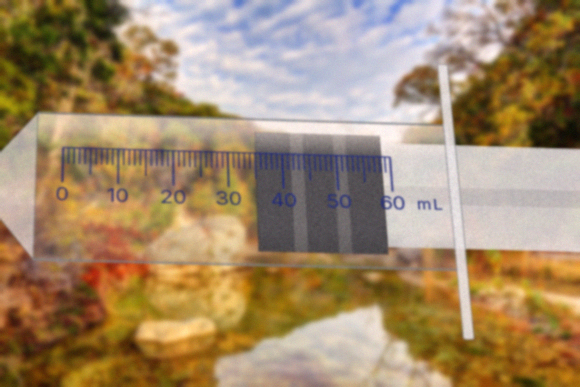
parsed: 35 mL
